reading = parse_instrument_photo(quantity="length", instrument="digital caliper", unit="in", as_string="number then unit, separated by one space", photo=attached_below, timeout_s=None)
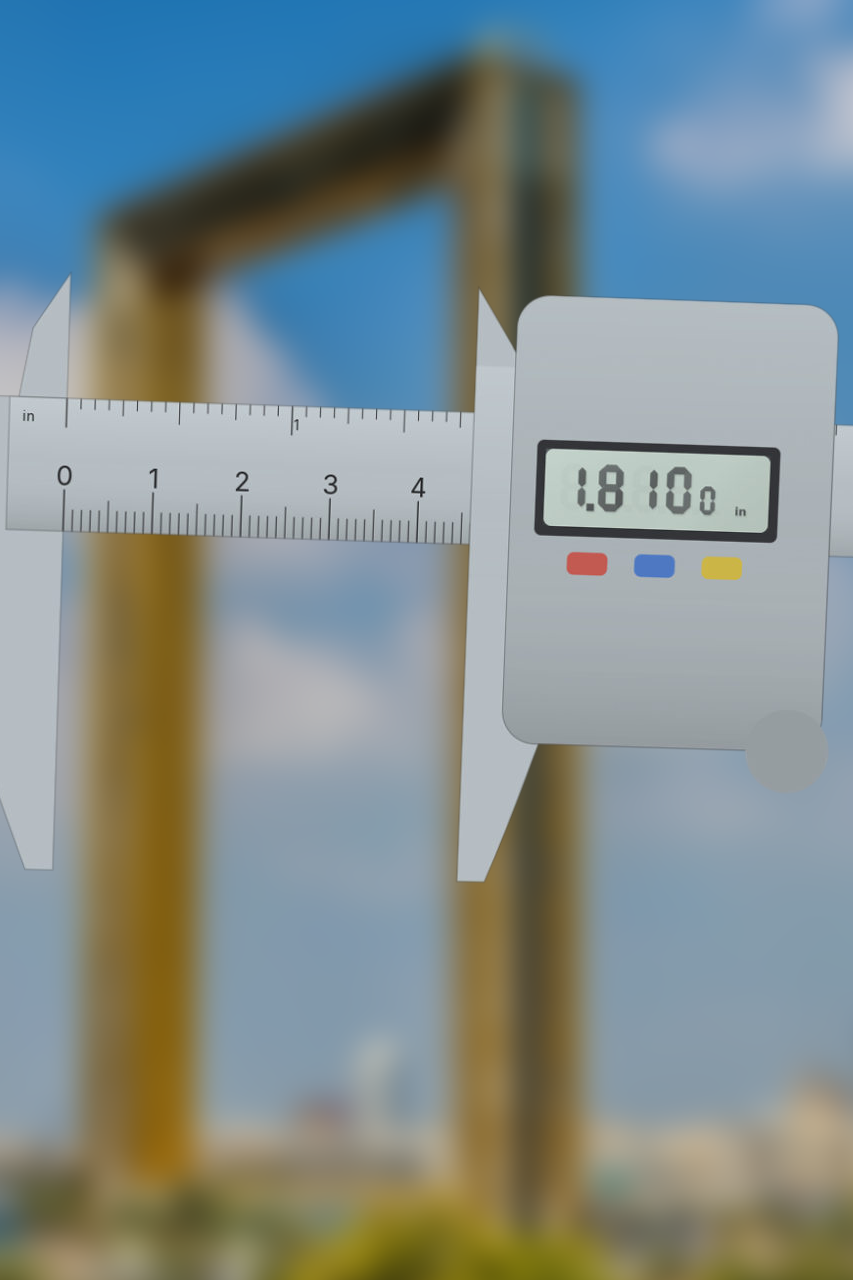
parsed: 1.8100 in
